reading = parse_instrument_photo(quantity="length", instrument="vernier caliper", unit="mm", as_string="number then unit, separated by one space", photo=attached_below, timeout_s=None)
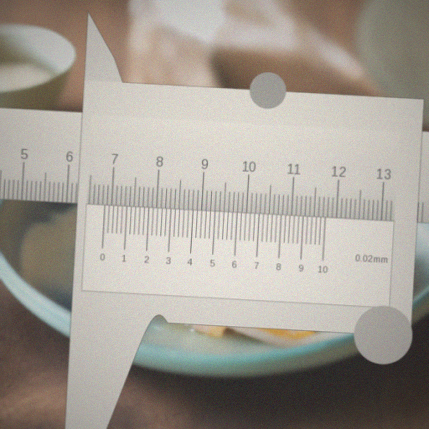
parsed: 68.5 mm
